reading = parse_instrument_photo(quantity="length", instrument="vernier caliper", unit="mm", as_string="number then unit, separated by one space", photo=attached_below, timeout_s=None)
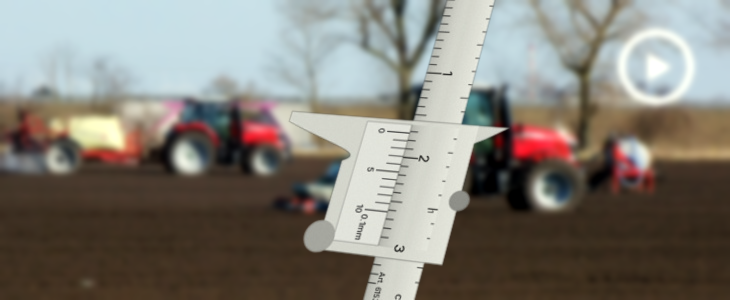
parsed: 17.2 mm
